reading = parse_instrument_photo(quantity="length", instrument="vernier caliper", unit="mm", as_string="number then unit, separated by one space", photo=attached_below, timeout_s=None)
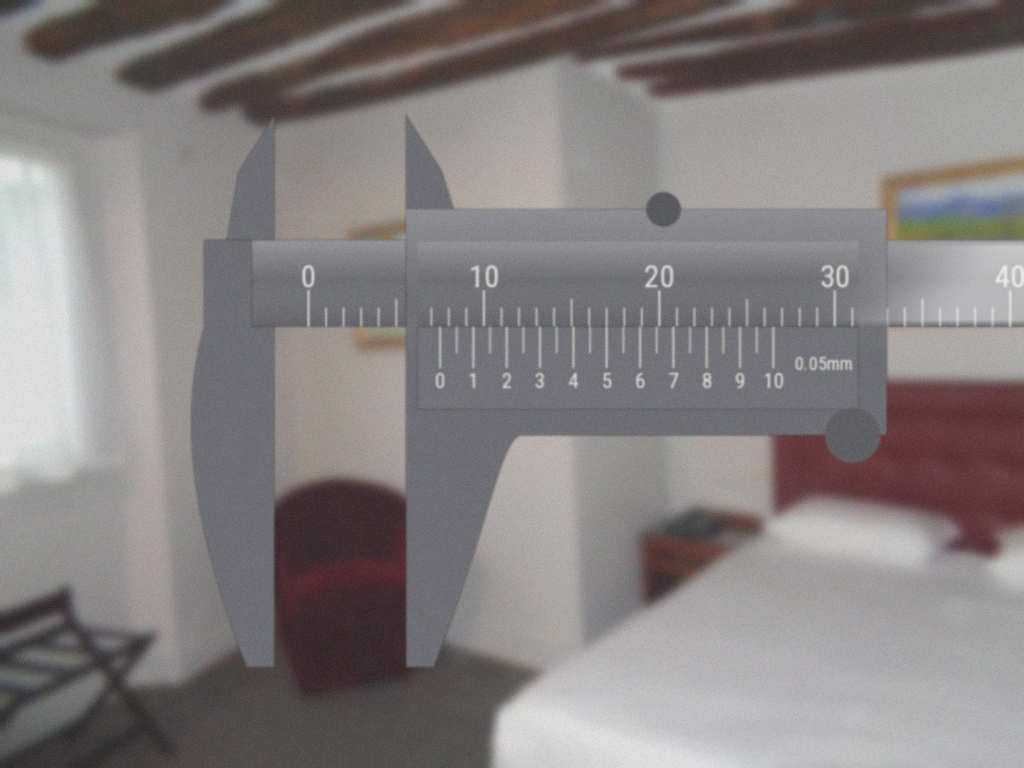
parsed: 7.5 mm
